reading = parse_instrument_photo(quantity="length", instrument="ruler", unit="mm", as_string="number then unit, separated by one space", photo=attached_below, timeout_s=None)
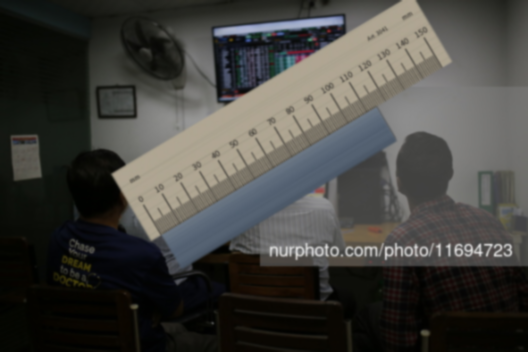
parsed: 115 mm
